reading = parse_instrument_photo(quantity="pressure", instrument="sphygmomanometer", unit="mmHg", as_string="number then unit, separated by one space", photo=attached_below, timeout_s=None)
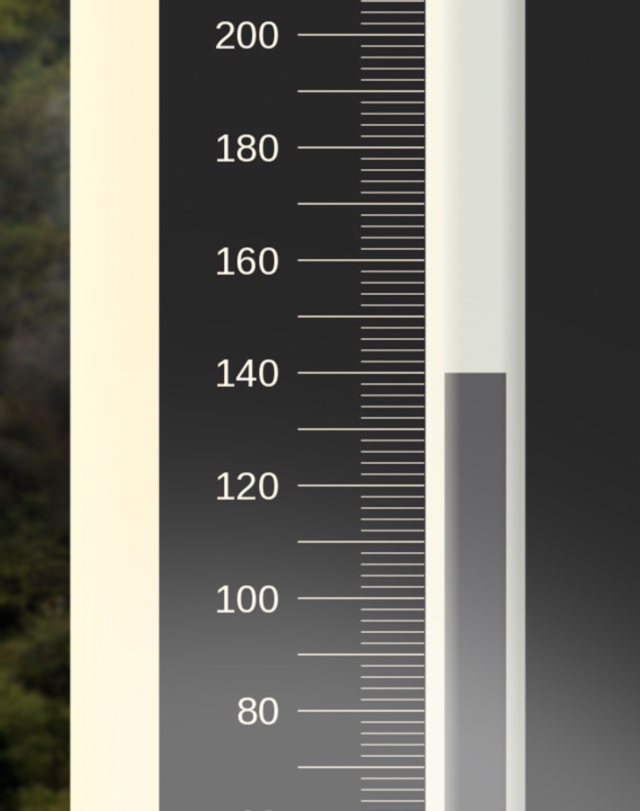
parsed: 140 mmHg
